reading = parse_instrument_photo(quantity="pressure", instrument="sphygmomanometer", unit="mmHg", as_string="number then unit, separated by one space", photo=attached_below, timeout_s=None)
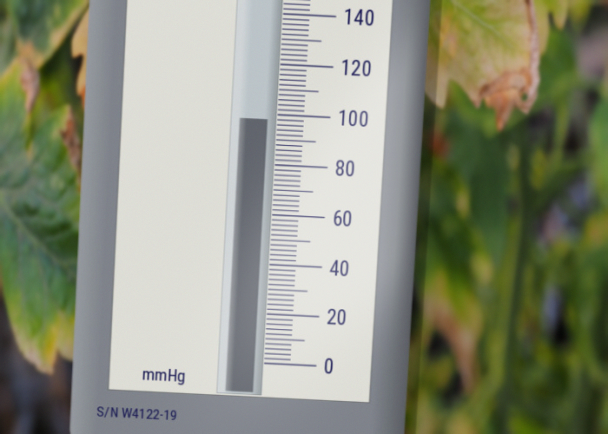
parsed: 98 mmHg
